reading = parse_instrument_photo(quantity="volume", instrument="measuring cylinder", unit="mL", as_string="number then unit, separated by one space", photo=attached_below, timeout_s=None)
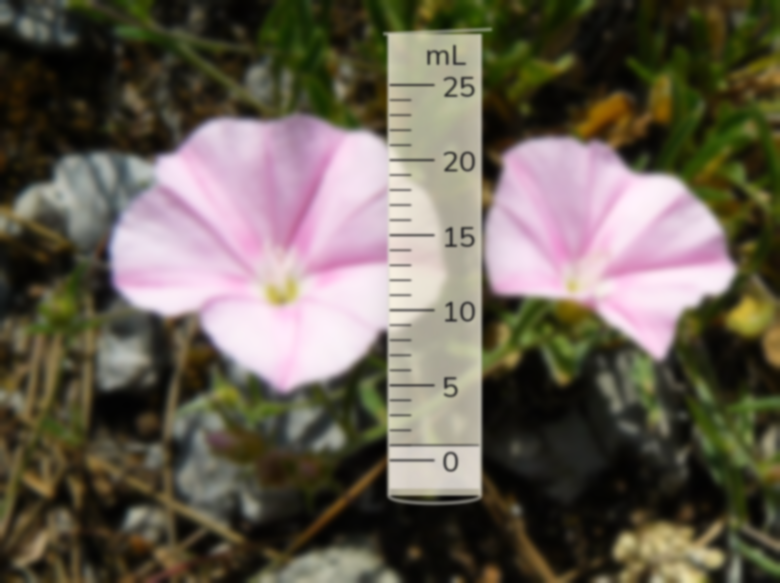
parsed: 1 mL
